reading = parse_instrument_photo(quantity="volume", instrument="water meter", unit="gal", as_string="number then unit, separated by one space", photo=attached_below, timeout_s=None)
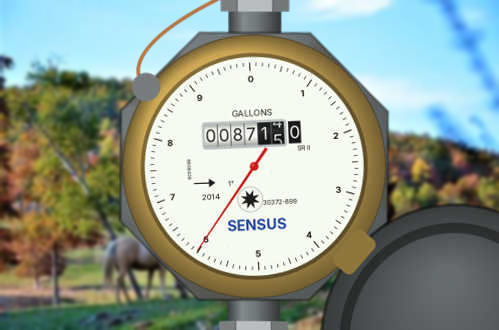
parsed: 87146.0 gal
